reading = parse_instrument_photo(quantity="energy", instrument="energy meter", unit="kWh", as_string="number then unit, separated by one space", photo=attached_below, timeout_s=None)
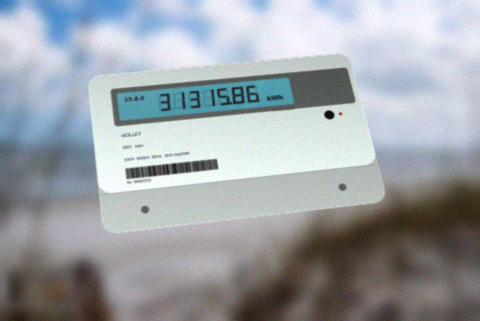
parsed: 31315.86 kWh
